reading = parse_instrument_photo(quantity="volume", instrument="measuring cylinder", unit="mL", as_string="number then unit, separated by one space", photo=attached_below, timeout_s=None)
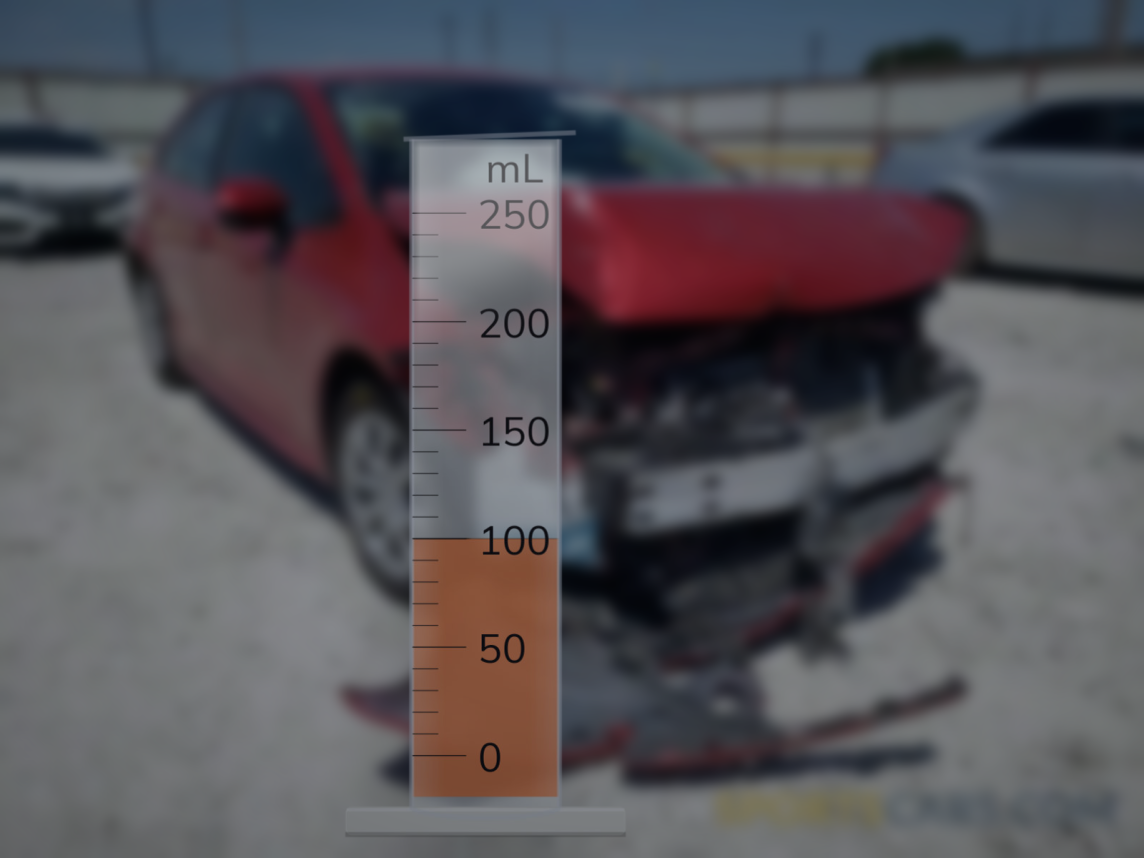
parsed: 100 mL
